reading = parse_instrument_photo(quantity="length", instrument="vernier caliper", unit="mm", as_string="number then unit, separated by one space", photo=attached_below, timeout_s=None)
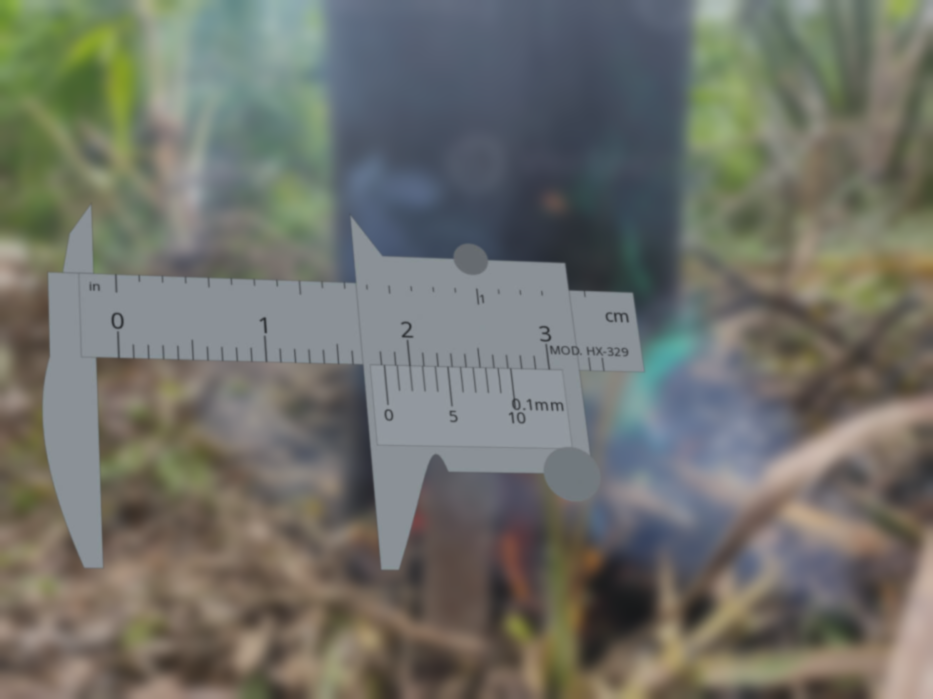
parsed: 18.2 mm
